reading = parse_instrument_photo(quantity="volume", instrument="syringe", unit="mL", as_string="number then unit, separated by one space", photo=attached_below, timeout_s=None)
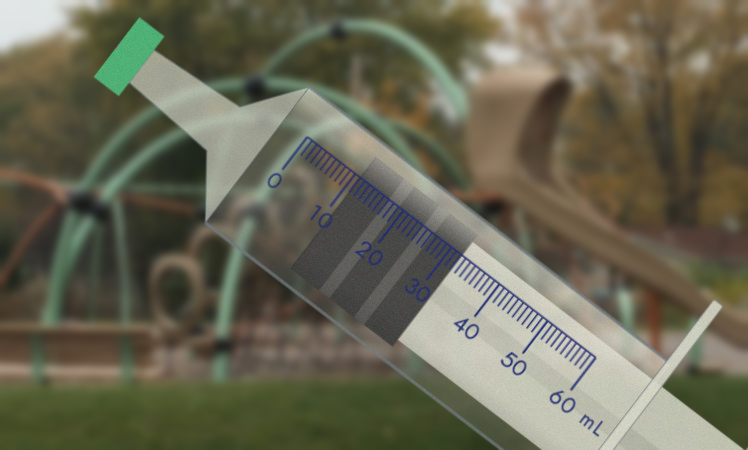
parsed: 11 mL
